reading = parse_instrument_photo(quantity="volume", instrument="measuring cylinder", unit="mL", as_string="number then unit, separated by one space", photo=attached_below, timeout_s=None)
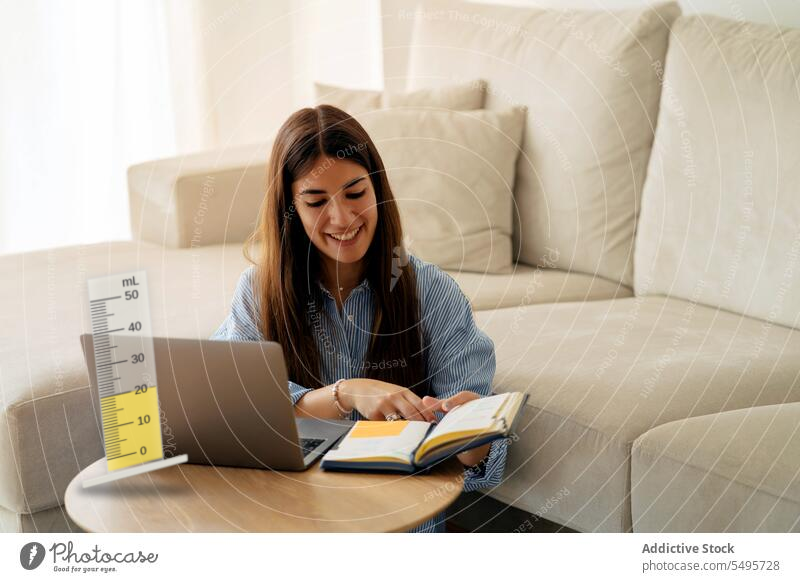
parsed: 20 mL
